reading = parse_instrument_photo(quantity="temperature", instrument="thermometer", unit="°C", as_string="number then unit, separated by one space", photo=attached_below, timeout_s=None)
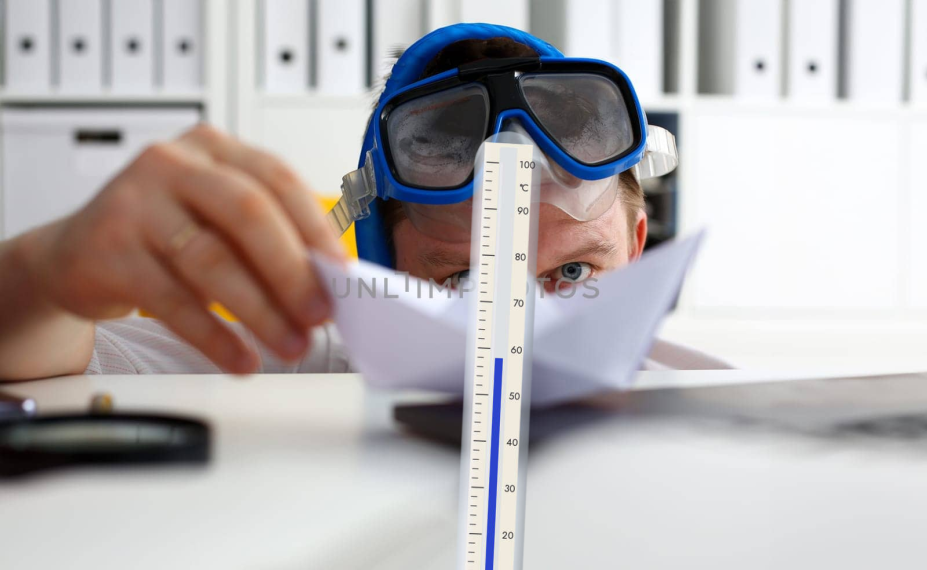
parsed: 58 °C
